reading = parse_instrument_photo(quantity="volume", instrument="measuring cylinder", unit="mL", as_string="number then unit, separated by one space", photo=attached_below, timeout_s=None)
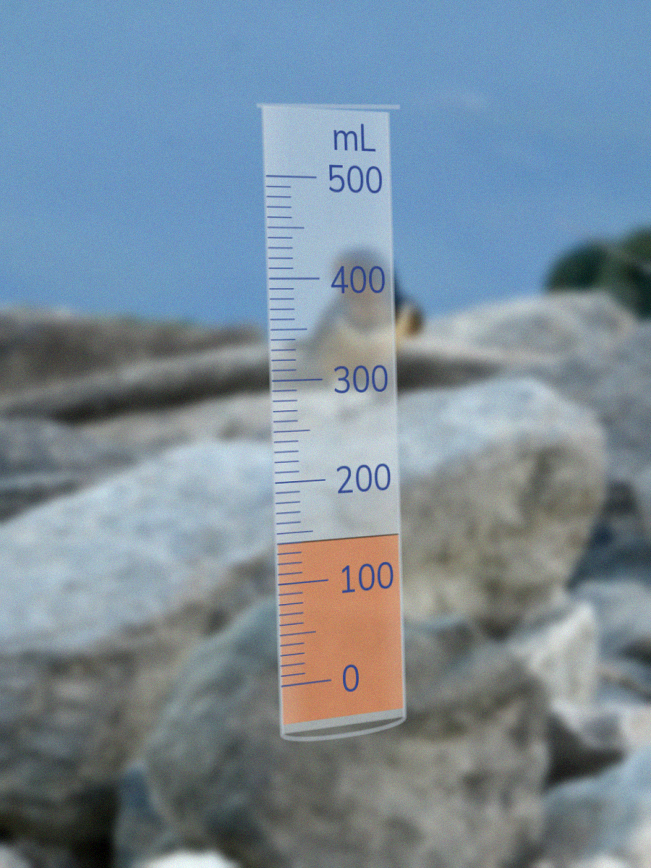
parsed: 140 mL
